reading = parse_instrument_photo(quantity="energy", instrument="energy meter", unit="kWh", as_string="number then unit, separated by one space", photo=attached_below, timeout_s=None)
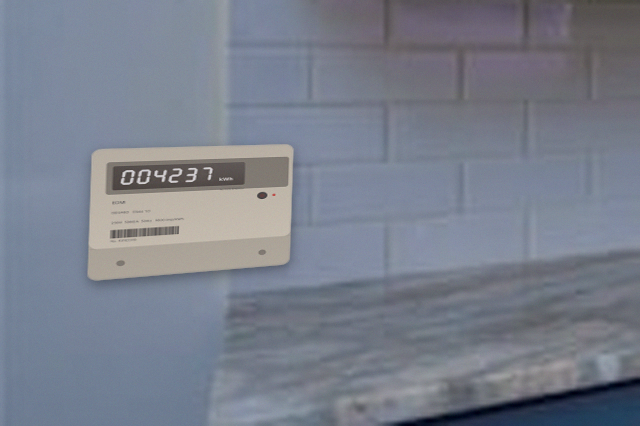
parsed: 4237 kWh
